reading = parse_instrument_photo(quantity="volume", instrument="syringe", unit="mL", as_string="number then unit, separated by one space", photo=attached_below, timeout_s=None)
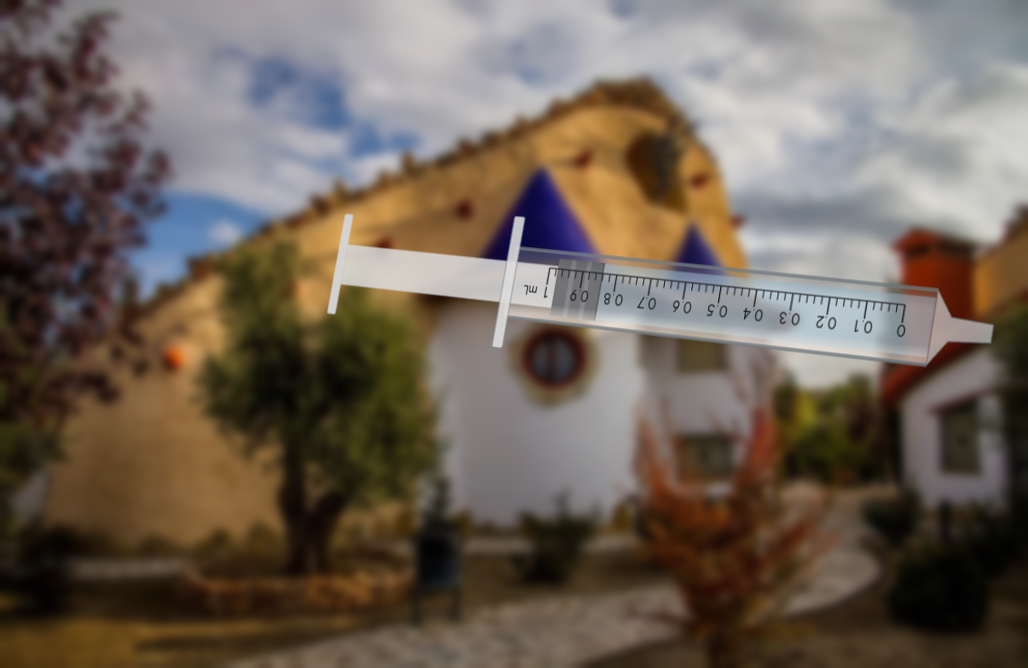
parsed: 0.84 mL
